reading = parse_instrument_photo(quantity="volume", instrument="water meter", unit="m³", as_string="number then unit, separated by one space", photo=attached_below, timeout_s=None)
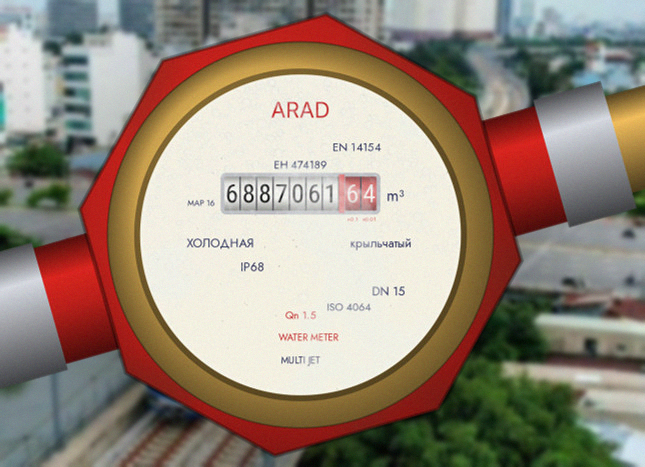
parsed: 6887061.64 m³
